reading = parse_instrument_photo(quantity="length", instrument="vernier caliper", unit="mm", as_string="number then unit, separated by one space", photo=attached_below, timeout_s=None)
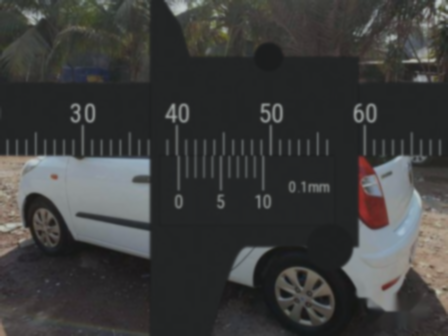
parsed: 40.2 mm
